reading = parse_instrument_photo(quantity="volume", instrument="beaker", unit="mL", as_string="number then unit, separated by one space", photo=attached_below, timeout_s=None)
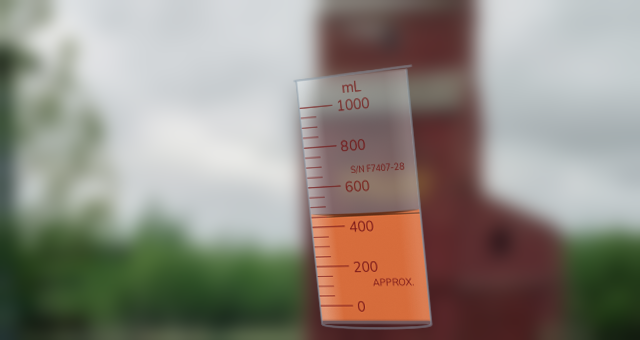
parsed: 450 mL
